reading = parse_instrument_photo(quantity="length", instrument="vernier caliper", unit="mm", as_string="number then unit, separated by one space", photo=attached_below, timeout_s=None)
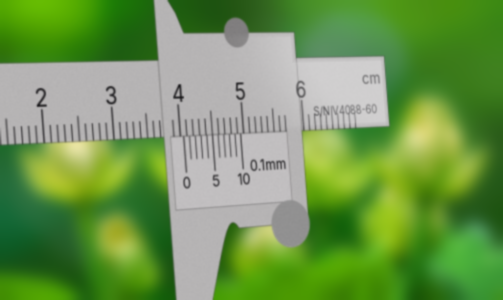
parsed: 40.5 mm
